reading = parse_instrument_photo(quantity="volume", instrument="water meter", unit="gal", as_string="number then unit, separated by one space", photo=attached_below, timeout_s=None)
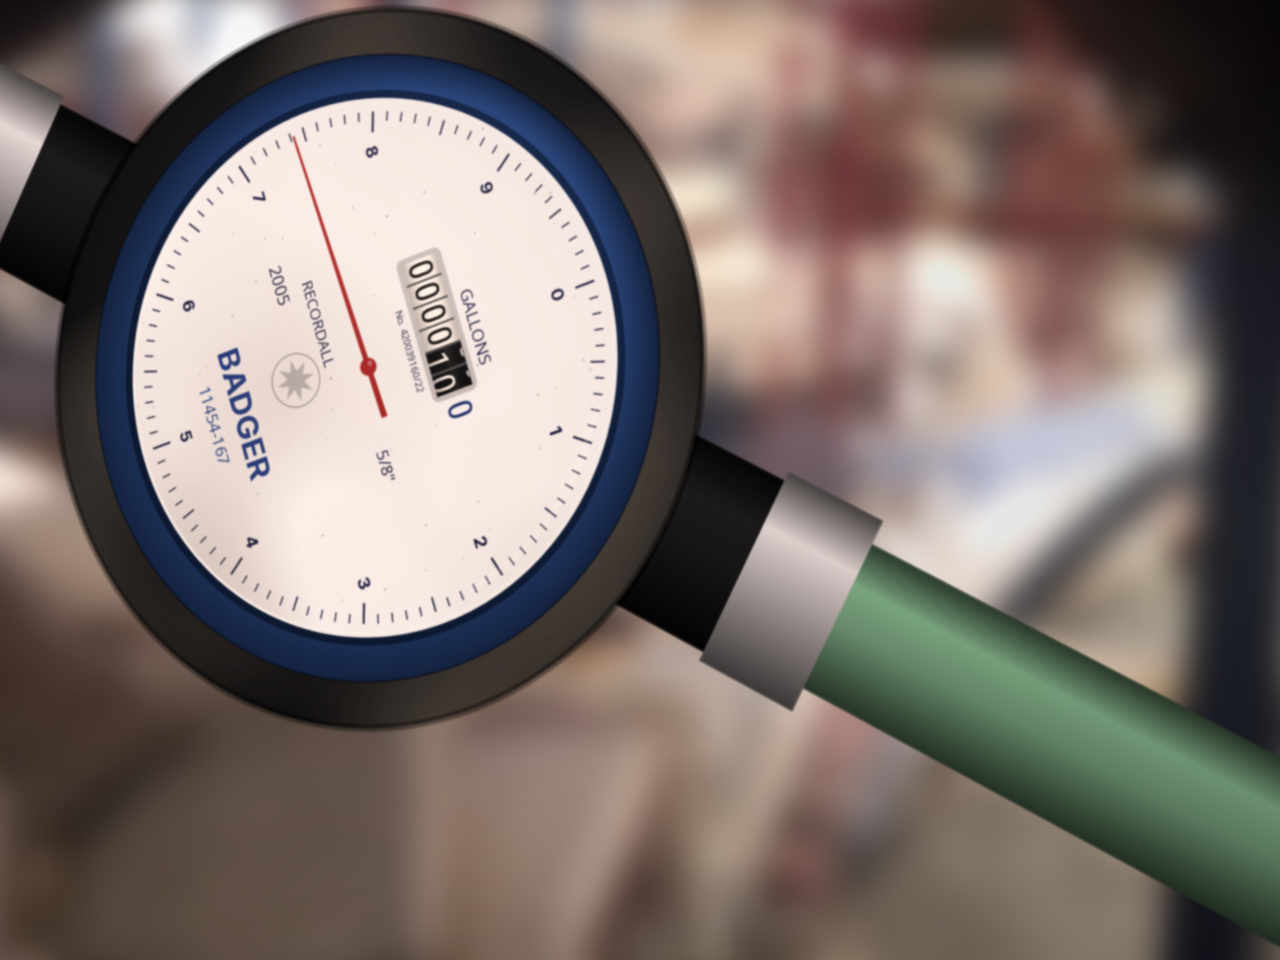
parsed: 97.4 gal
